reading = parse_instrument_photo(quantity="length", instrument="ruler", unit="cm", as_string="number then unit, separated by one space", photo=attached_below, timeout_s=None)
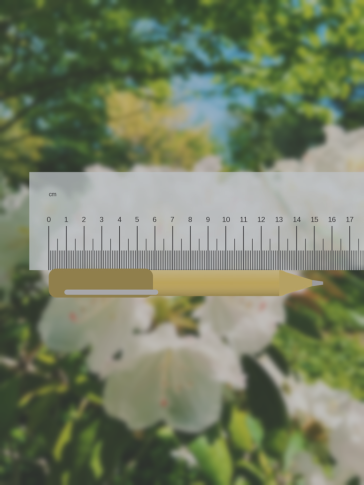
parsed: 15.5 cm
